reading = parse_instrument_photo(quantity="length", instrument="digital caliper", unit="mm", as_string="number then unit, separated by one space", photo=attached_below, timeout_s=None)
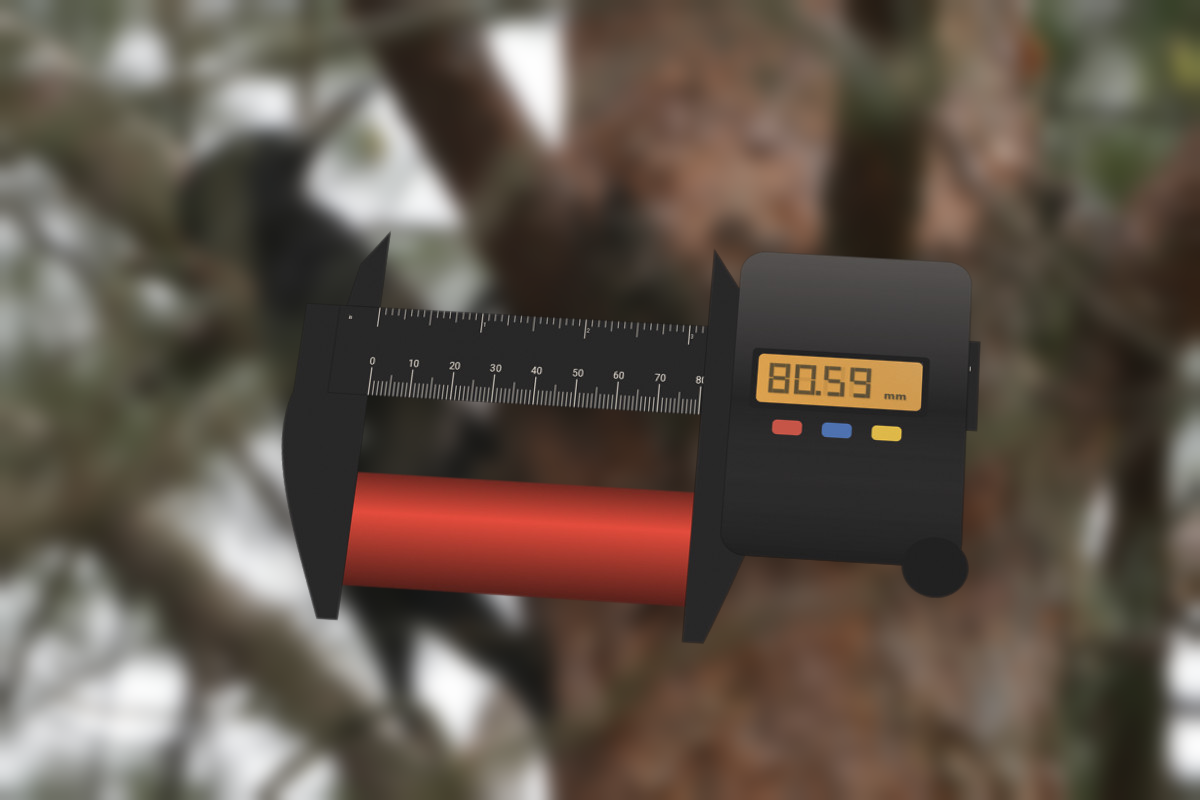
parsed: 80.59 mm
